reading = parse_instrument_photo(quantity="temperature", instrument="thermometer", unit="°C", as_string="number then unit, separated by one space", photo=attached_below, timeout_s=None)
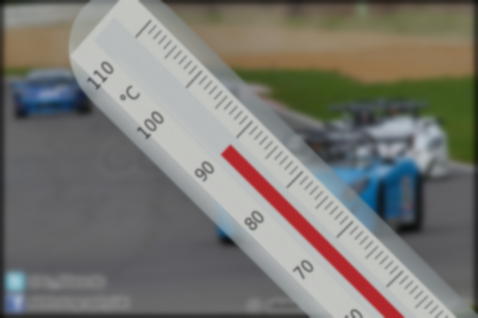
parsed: 90 °C
